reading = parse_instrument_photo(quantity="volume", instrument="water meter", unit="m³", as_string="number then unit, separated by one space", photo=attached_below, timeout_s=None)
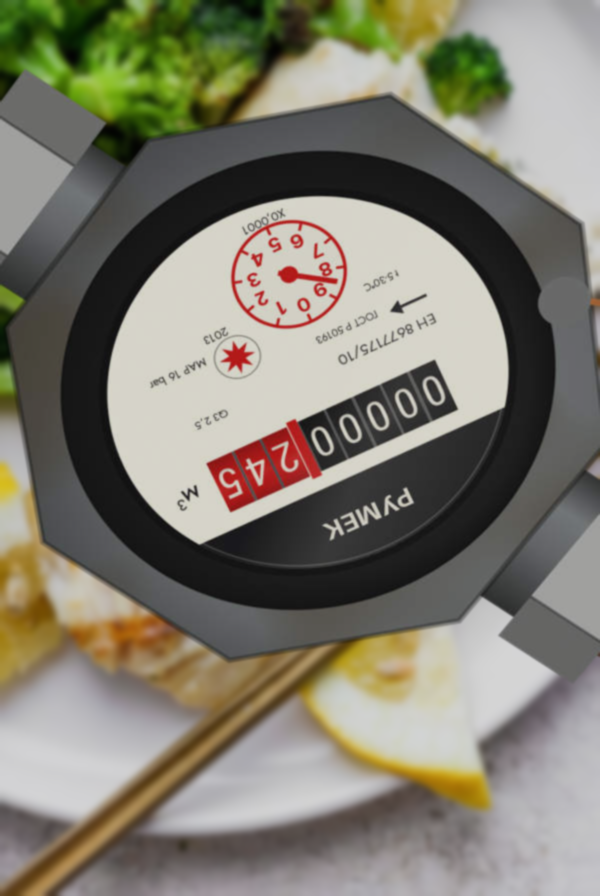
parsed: 0.2458 m³
